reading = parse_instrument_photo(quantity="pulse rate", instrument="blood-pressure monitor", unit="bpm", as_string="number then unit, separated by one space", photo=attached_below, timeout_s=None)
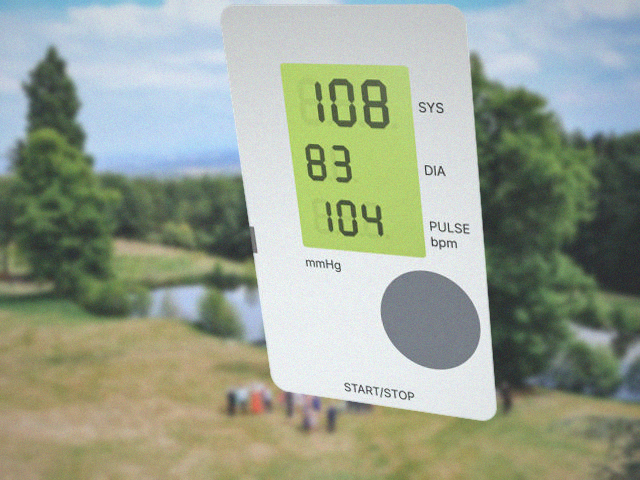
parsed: 104 bpm
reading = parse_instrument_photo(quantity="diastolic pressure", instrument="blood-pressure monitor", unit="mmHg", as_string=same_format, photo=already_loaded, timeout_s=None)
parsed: 83 mmHg
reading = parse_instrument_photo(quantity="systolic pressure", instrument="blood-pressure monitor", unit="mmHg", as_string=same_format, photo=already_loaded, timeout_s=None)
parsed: 108 mmHg
